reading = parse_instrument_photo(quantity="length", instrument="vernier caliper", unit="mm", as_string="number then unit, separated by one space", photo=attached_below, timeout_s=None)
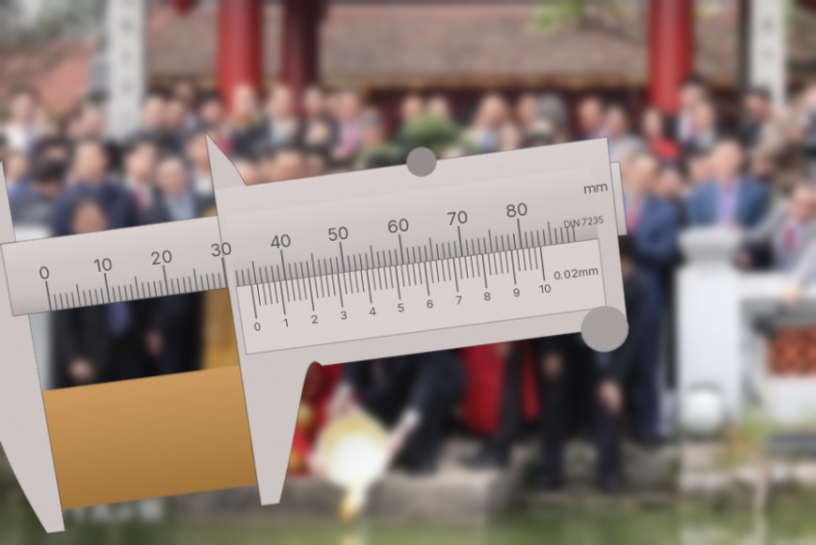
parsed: 34.2 mm
